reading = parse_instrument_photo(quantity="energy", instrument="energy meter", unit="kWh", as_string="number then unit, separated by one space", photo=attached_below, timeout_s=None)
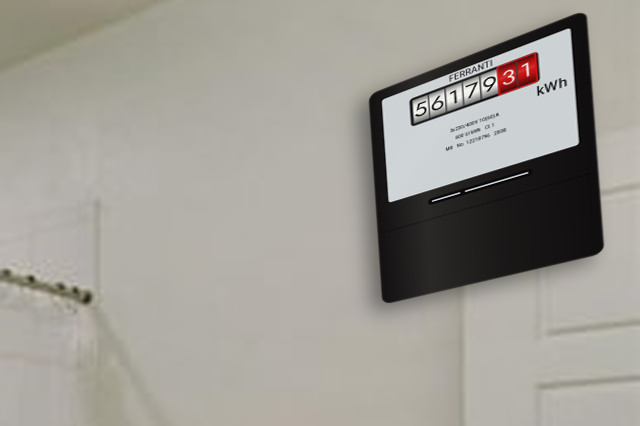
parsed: 56179.31 kWh
